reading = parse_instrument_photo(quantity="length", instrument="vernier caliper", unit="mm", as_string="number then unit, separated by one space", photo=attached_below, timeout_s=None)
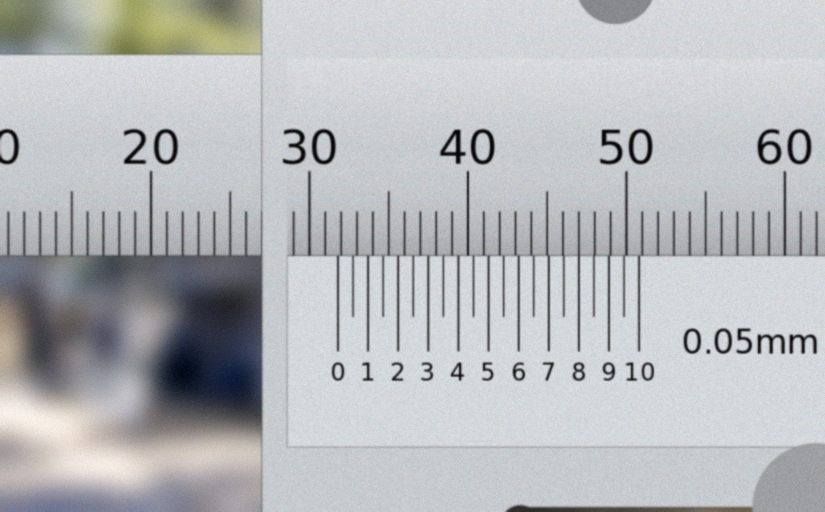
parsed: 31.8 mm
